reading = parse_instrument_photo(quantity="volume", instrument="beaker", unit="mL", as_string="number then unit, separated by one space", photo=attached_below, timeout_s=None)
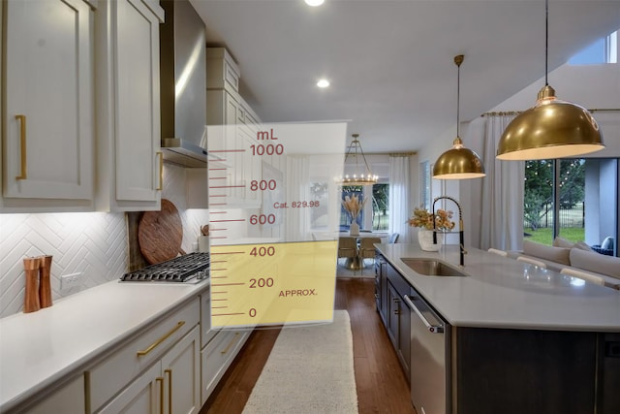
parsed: 450 mL
